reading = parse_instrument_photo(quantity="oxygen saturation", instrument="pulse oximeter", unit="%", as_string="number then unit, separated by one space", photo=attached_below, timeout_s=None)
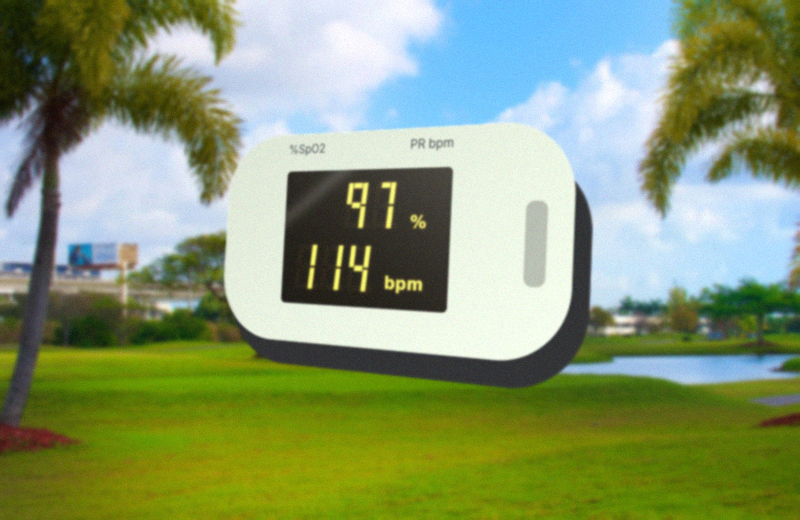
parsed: 97 %
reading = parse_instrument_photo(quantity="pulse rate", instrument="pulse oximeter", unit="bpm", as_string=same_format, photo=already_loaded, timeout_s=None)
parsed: 114 bpm
